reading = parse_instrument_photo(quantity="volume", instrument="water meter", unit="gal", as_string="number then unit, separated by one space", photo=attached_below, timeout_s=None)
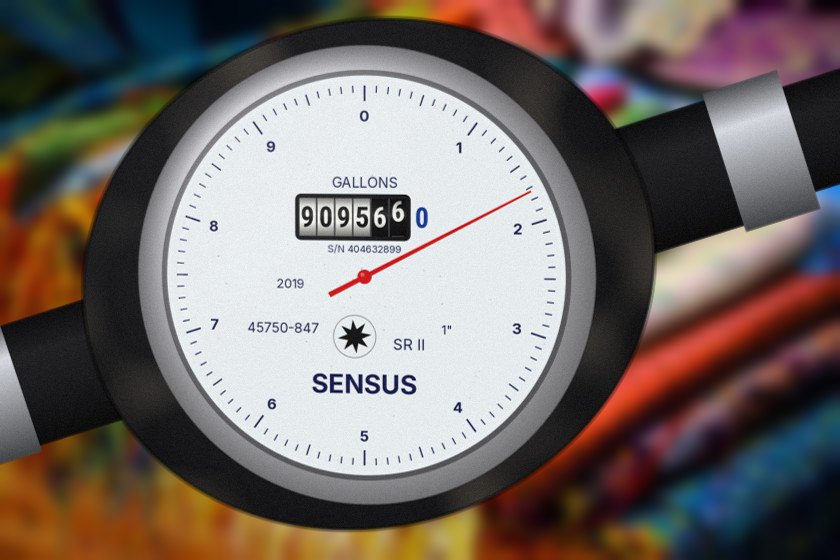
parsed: 9095661.7 gal
